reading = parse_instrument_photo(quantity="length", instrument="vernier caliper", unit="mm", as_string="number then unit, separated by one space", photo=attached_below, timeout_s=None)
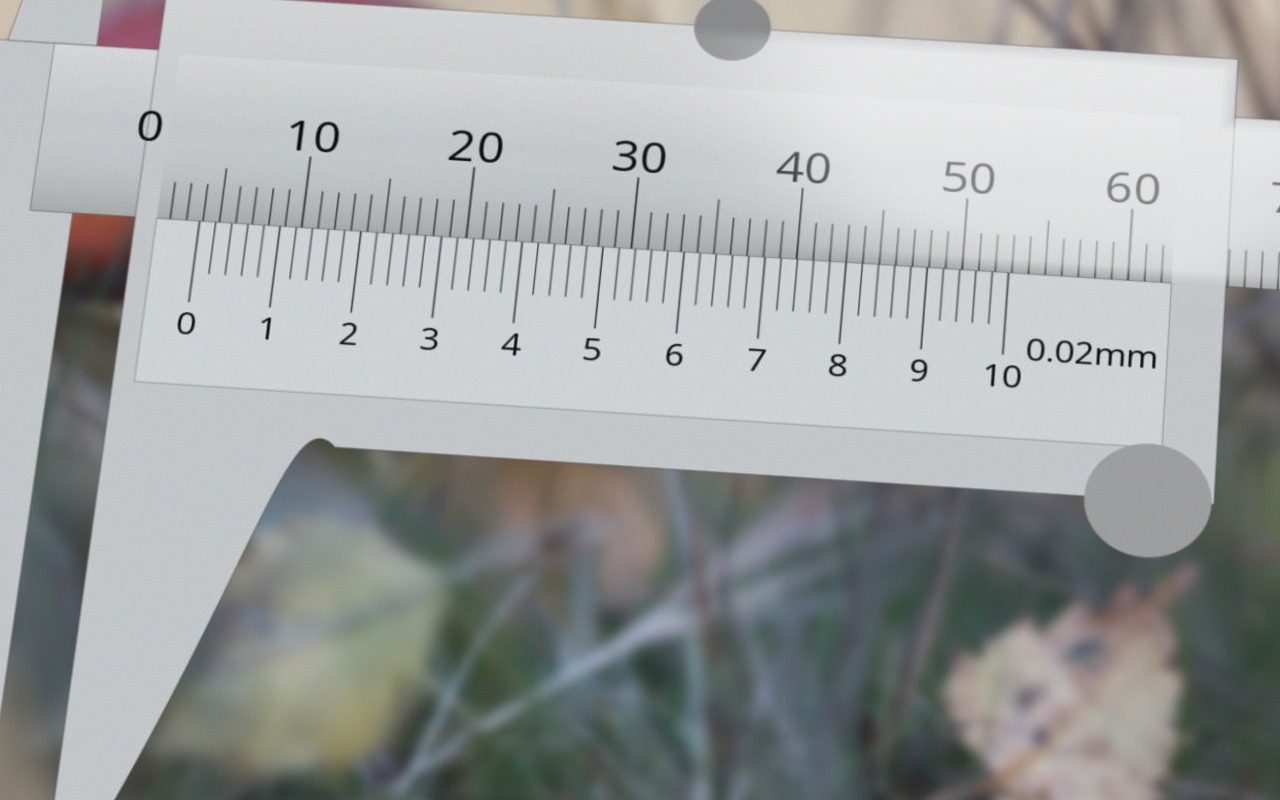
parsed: 3.8 mm
